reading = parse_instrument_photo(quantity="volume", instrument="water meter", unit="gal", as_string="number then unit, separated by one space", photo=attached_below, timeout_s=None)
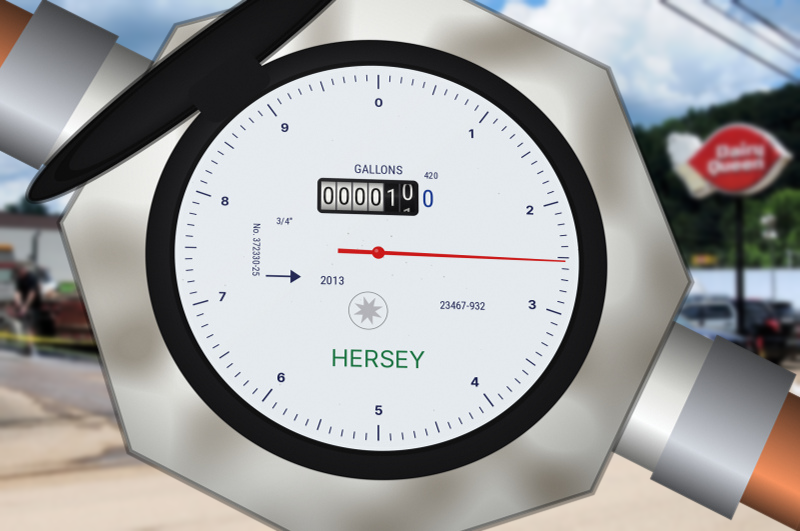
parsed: 102.5 gal
